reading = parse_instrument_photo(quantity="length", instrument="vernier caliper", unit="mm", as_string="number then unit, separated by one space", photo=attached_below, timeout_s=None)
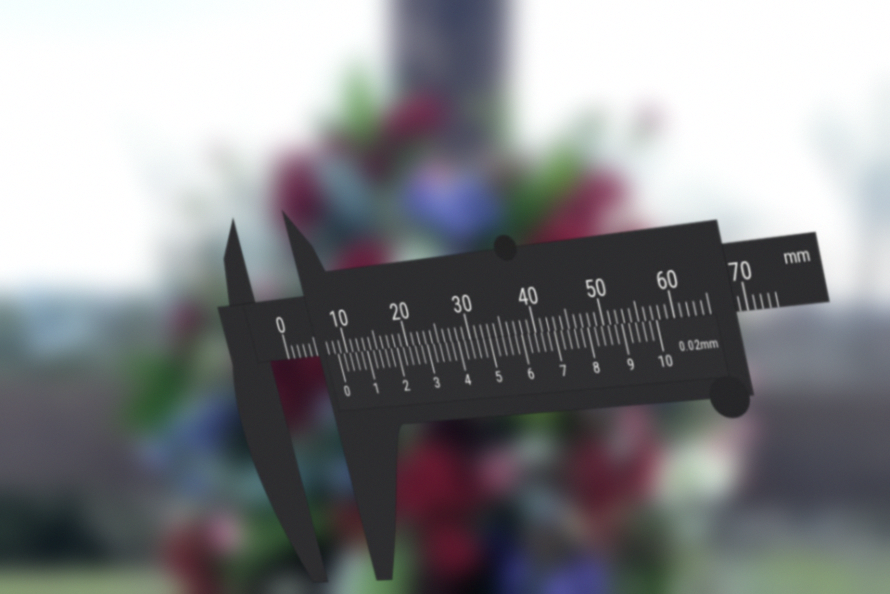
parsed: 8.5 mm
